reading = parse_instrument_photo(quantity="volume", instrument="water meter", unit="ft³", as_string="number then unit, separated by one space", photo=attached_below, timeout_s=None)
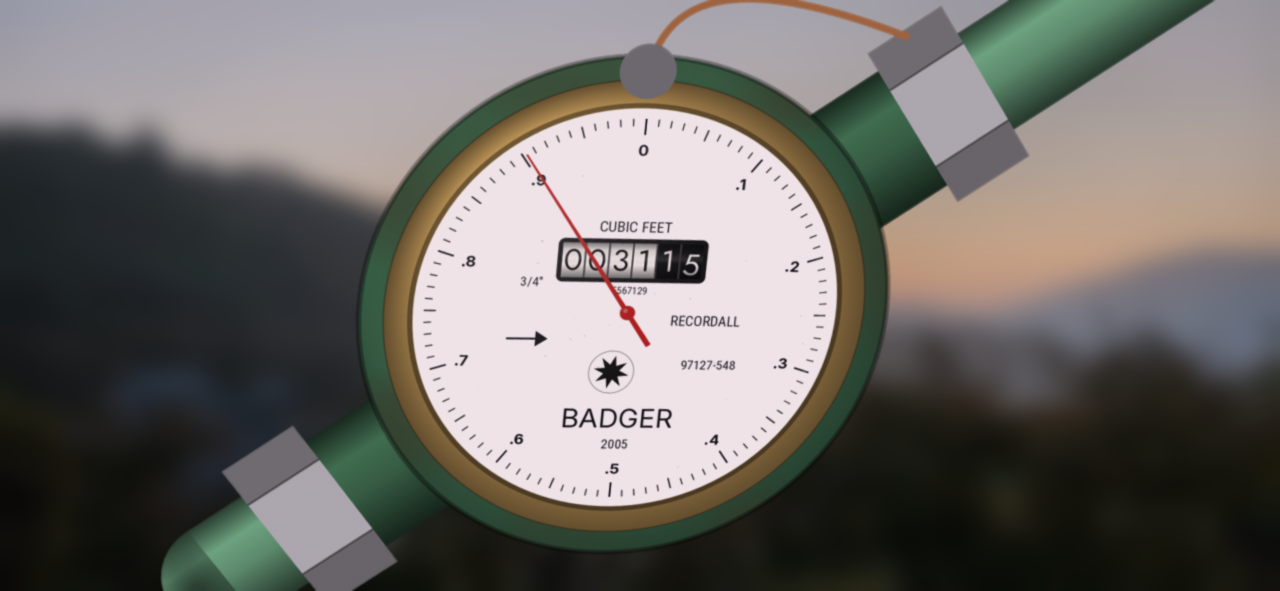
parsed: 3114.90 ft³
